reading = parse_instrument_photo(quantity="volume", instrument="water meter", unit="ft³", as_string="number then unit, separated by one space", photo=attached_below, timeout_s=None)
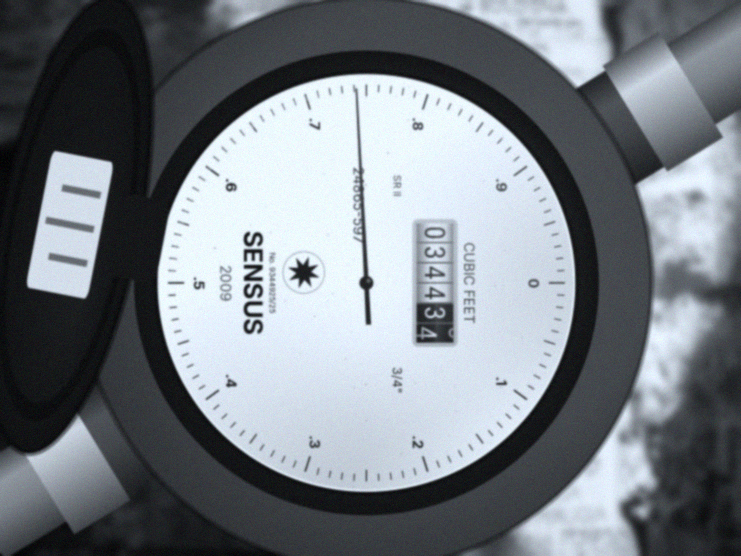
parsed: 34433.74 ft³
